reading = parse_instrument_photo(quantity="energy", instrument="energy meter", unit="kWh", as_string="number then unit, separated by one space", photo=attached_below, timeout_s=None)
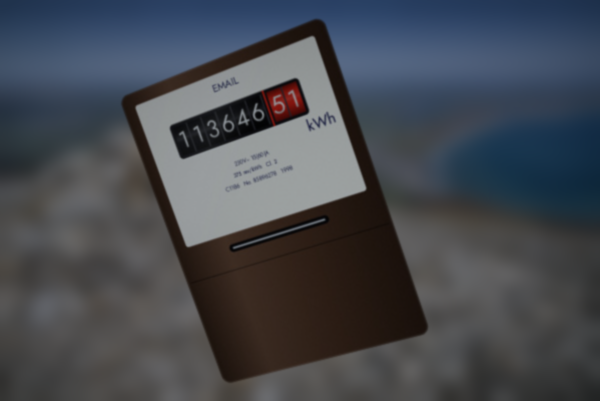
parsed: 113646.51 kWh
